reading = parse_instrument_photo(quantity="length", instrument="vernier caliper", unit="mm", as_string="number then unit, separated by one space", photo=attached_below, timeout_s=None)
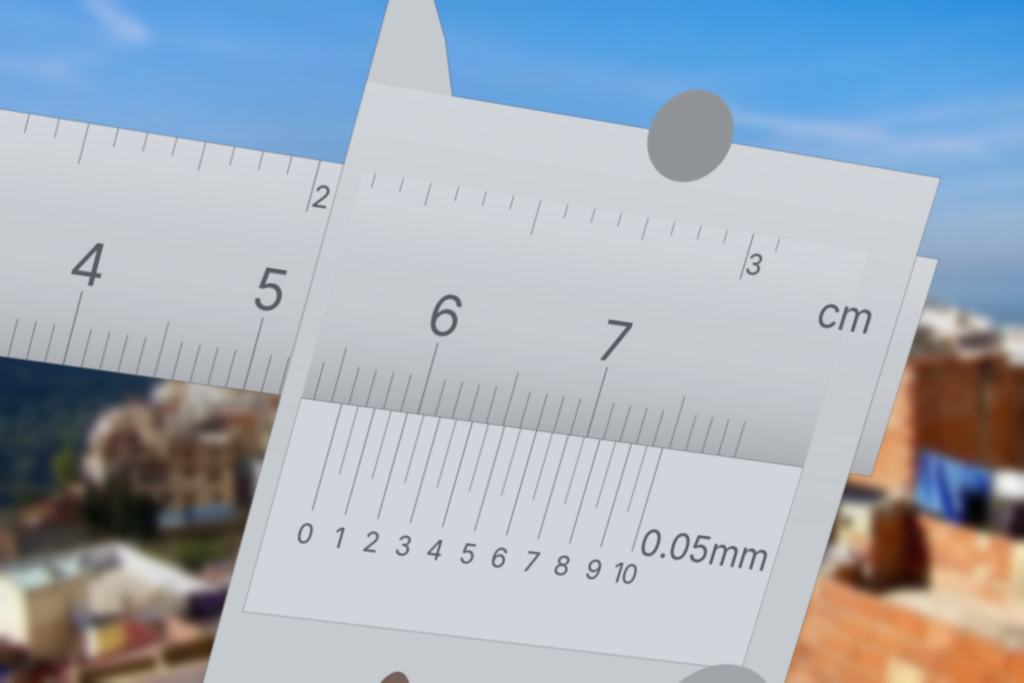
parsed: 55.6 mm
